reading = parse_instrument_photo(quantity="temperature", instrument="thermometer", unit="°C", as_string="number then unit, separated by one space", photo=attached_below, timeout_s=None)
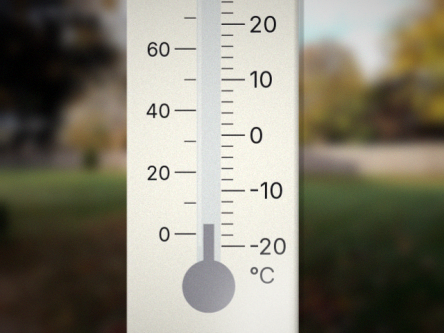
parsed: -16 °C
